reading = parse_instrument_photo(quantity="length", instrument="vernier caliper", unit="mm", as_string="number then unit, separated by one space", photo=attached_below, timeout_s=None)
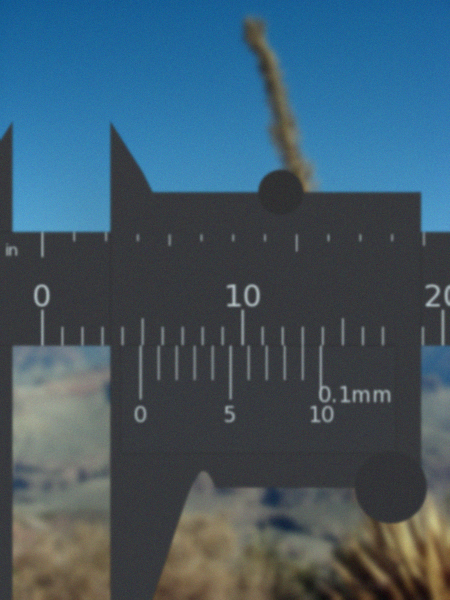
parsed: 4.9 mm
